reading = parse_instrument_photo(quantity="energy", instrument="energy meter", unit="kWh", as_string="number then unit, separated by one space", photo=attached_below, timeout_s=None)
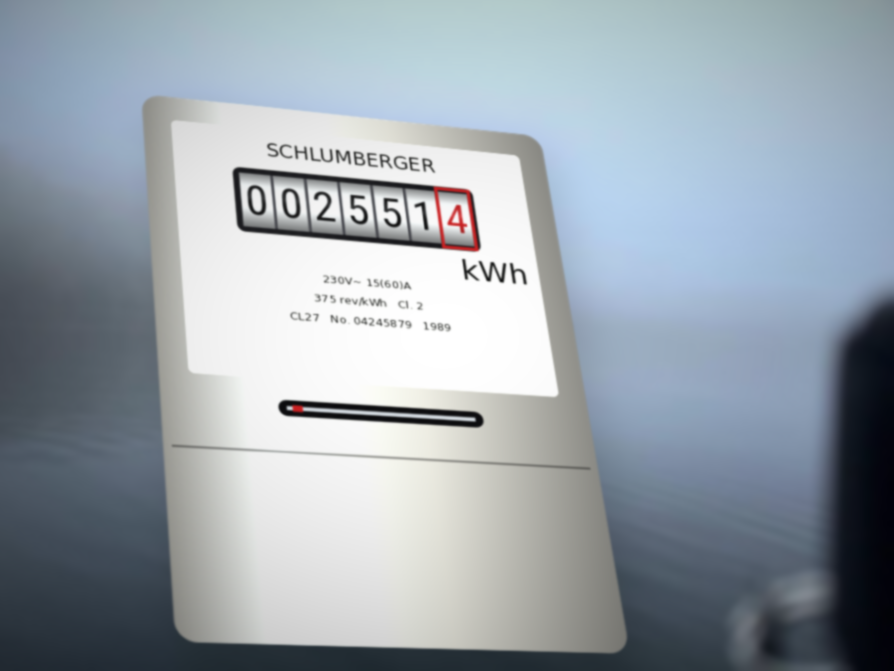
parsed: 2551.4 kWh
